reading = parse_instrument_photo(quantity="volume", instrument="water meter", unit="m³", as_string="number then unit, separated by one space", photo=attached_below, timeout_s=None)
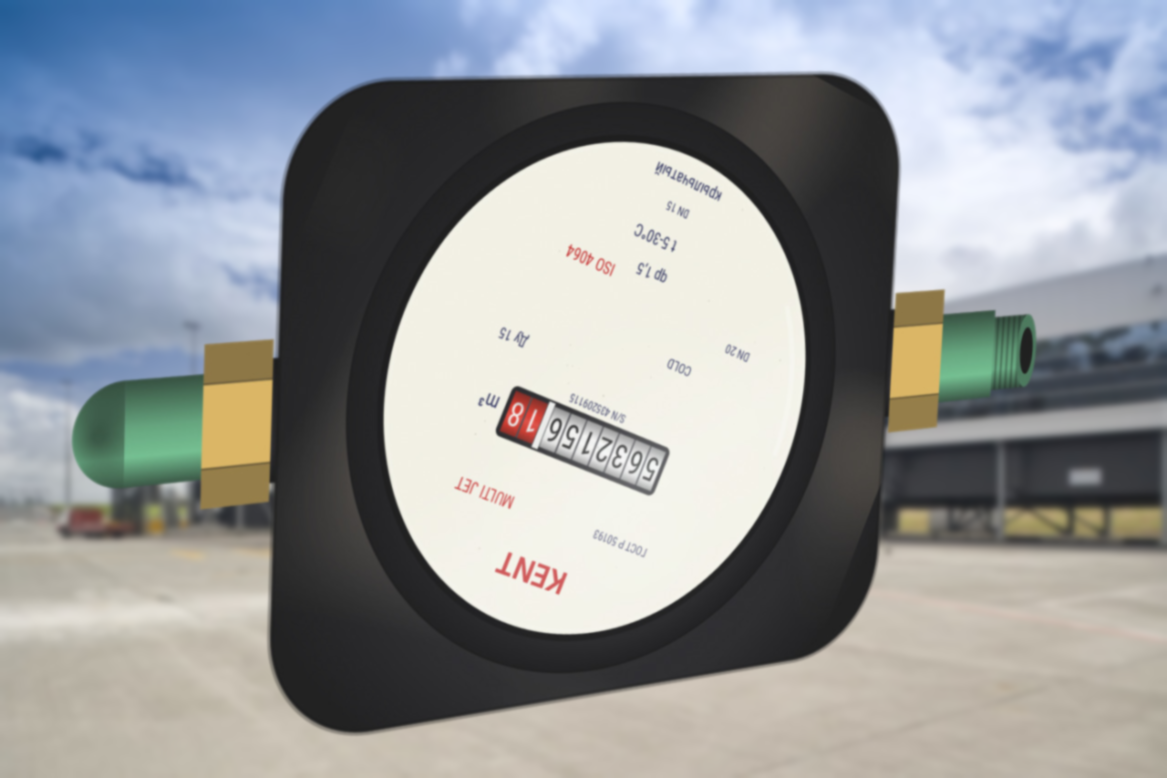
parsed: 5632156.18 m³
